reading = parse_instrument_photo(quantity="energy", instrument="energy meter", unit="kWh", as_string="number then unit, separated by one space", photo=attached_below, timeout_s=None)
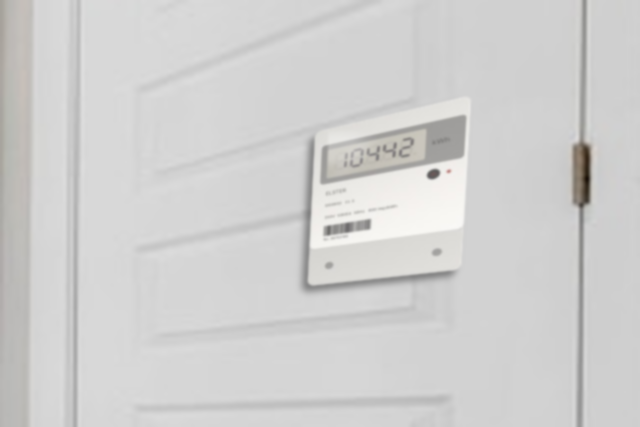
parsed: 10442 kWh
